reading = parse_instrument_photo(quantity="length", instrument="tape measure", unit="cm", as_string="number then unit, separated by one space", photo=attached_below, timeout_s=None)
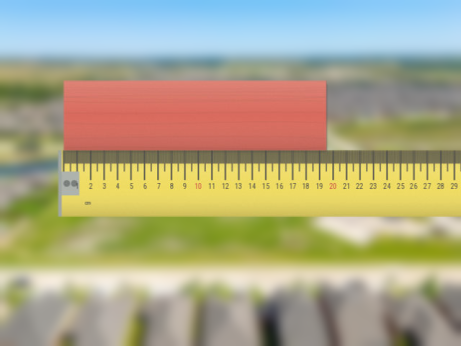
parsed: 19.5 cm
